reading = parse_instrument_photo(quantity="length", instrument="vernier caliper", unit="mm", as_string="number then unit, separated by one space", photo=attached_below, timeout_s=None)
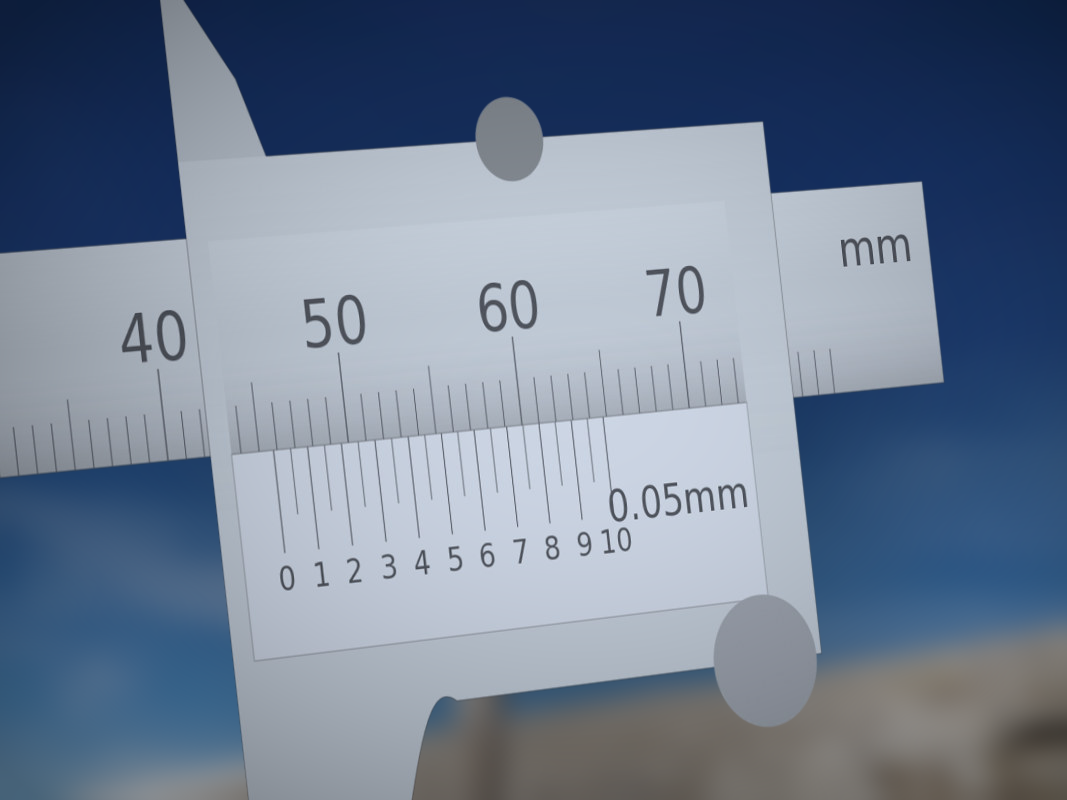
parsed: 45.8 mm
